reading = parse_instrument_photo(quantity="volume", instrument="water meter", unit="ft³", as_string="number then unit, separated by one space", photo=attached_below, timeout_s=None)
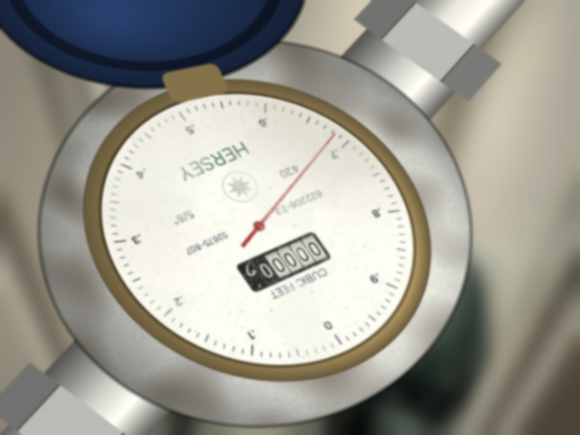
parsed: 1.68 ft³
